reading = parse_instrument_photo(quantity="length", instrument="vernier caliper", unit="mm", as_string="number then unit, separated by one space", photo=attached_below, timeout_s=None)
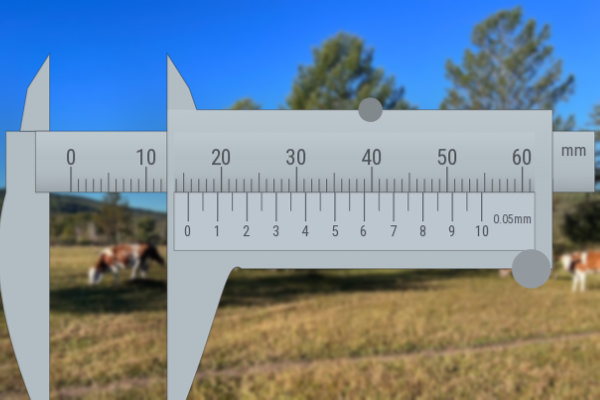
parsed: 15.6 mm
